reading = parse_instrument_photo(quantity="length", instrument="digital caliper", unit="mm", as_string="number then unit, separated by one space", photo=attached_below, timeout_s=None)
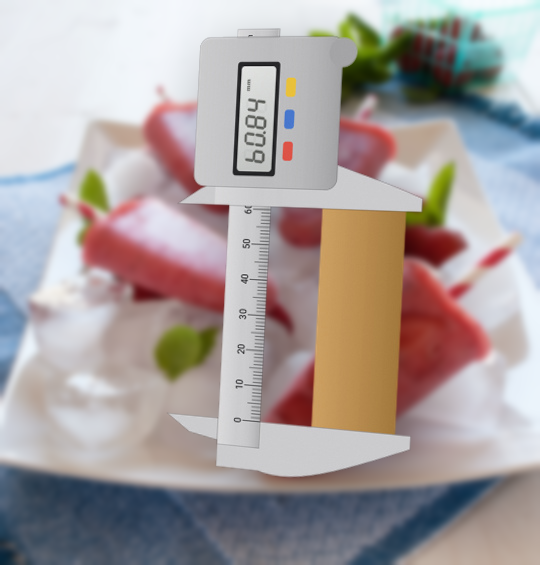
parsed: 60.84 mm
